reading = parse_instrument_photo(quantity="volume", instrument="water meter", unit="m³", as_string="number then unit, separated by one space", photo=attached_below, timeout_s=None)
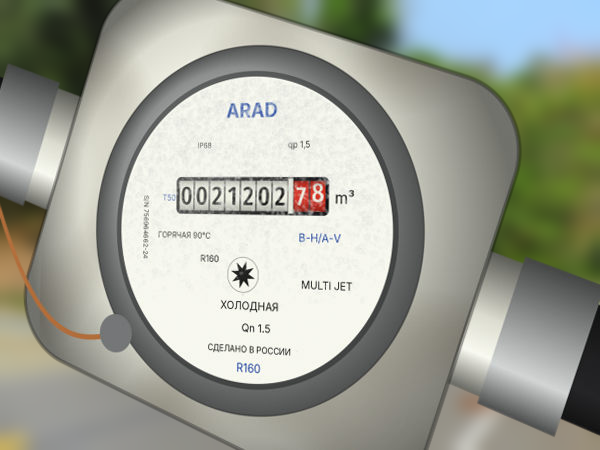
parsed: 21202.78 m³
